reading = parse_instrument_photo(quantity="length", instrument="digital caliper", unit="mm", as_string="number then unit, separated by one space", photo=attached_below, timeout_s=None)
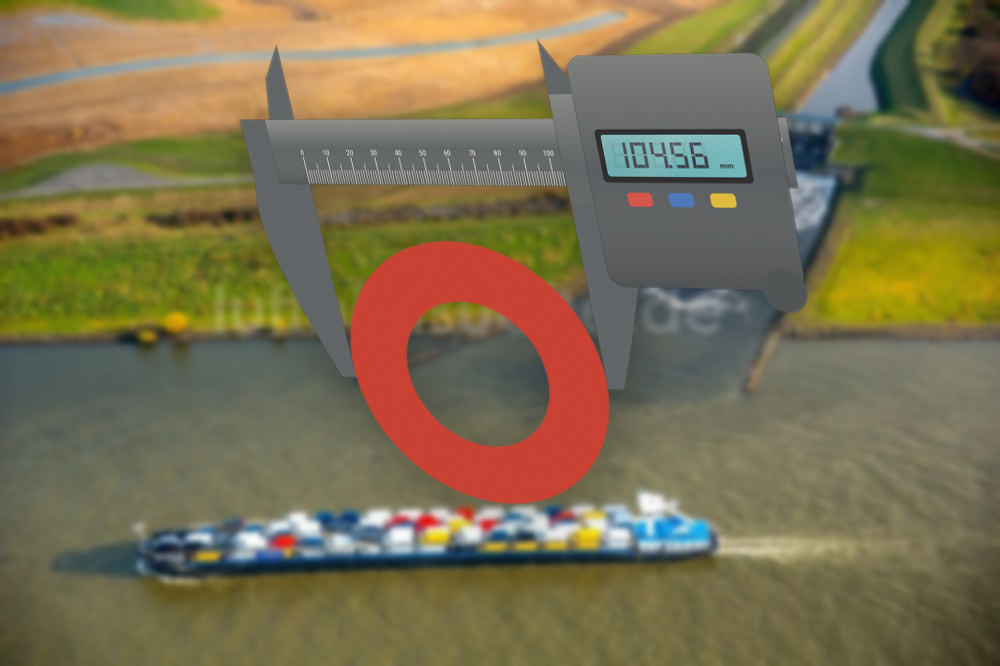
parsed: 104.56 mm
